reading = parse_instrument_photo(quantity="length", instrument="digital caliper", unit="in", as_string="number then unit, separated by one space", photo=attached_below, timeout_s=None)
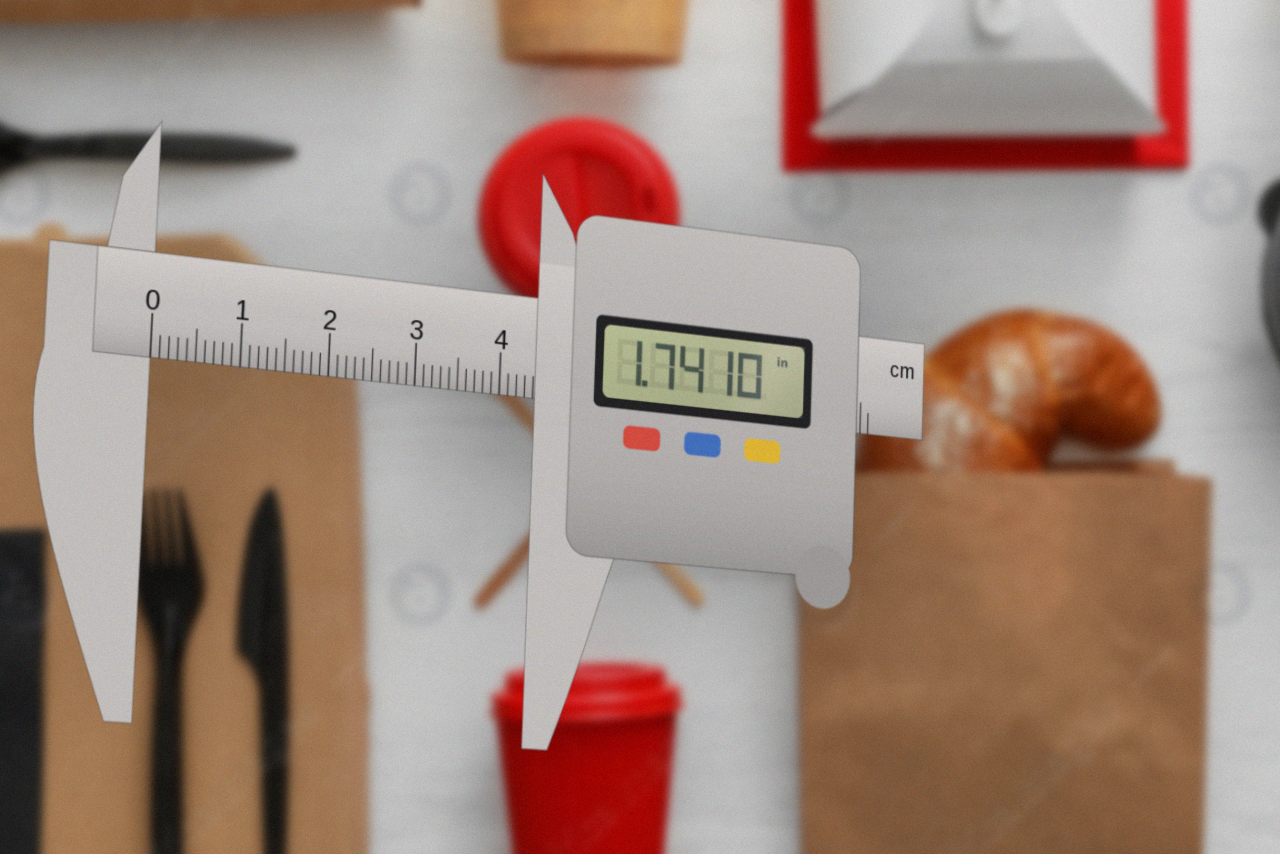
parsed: 1.7410 in
